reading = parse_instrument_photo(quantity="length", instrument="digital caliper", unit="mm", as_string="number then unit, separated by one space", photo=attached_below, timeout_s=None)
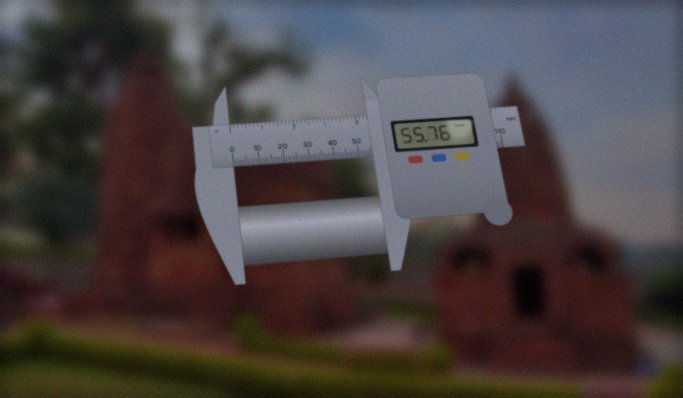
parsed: 55.76 mm
